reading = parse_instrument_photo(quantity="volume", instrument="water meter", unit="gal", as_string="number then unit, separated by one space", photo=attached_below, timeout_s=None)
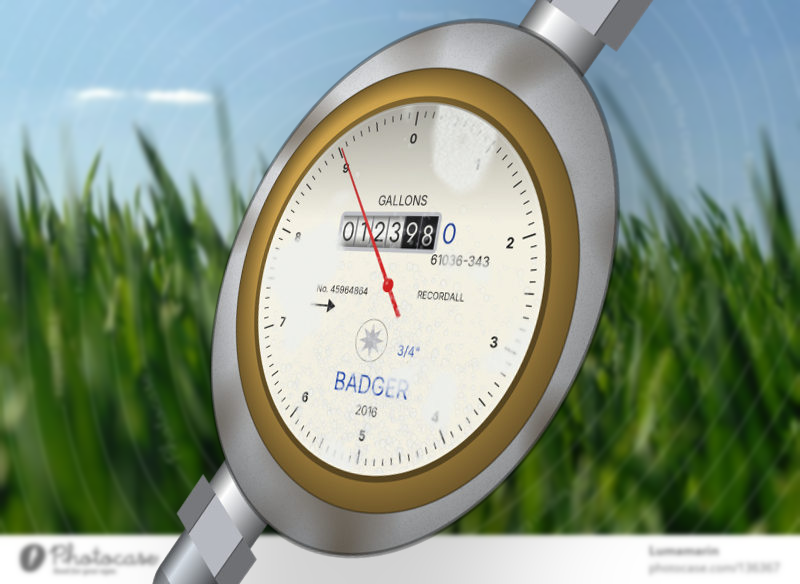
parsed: 123979.0 gal
